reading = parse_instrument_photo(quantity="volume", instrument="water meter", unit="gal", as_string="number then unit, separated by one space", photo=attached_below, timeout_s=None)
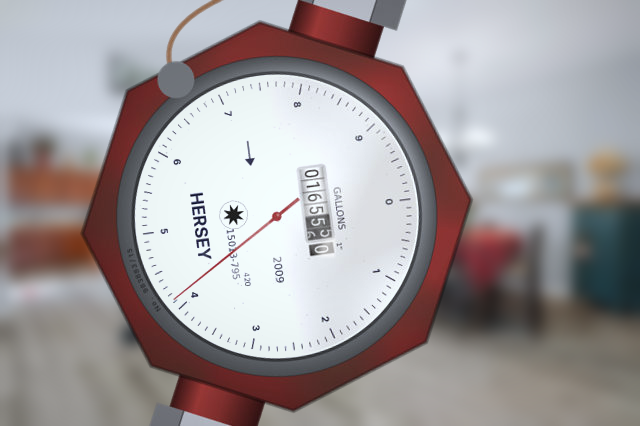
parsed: 165554.1 gal
